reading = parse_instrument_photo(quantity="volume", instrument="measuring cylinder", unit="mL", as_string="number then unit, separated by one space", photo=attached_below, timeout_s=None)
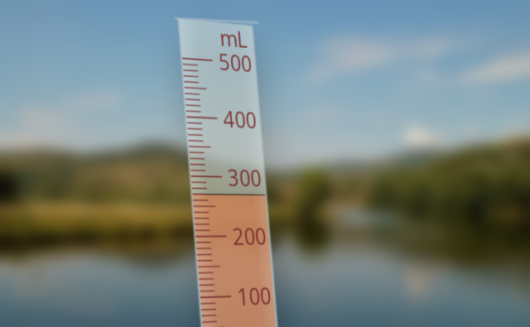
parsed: 270 mL
